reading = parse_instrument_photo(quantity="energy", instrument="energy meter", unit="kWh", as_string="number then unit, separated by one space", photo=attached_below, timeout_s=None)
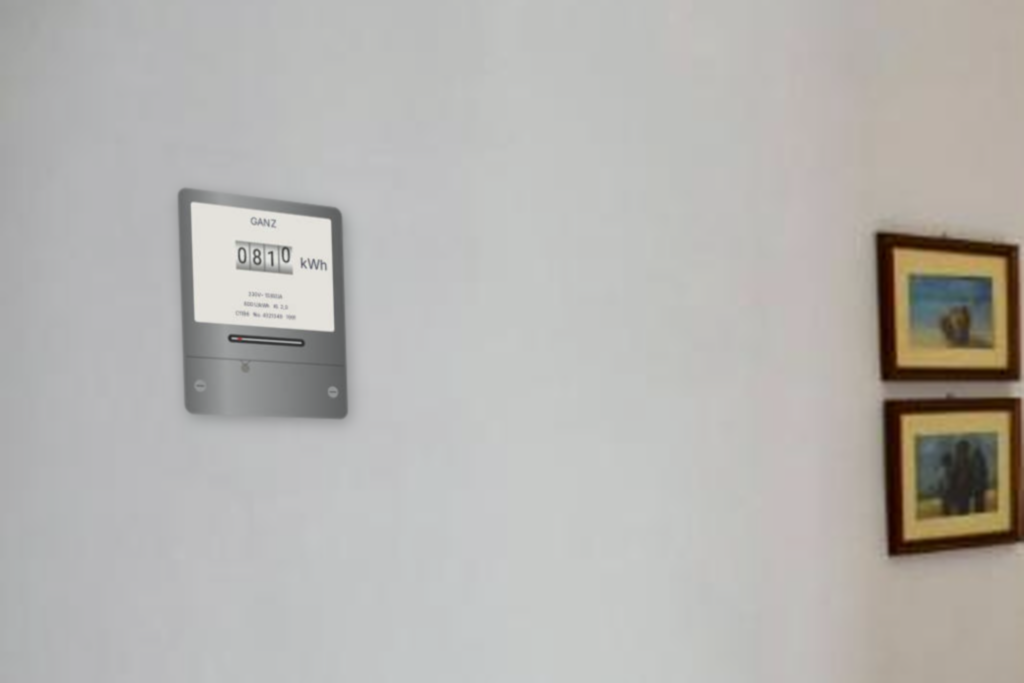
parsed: 810 kWh
